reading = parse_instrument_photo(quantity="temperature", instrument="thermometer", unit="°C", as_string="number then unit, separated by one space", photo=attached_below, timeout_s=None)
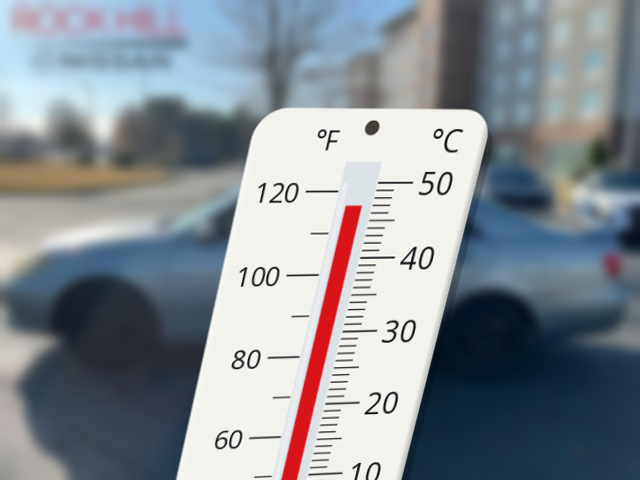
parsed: 47 °C
